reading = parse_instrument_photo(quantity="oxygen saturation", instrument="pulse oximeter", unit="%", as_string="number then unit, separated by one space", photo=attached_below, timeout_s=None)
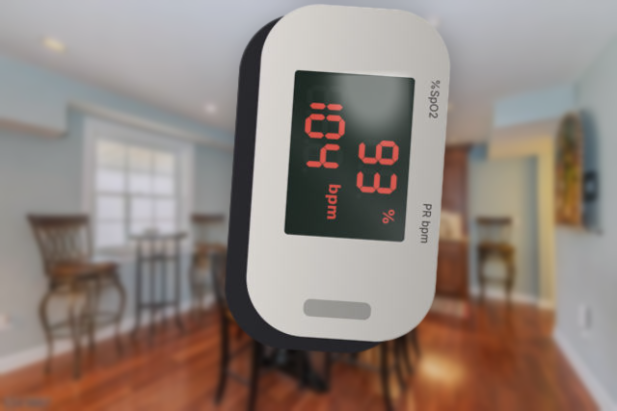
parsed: 93 %
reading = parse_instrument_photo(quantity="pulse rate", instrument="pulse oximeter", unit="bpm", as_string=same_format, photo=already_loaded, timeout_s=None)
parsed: 104 bpm
